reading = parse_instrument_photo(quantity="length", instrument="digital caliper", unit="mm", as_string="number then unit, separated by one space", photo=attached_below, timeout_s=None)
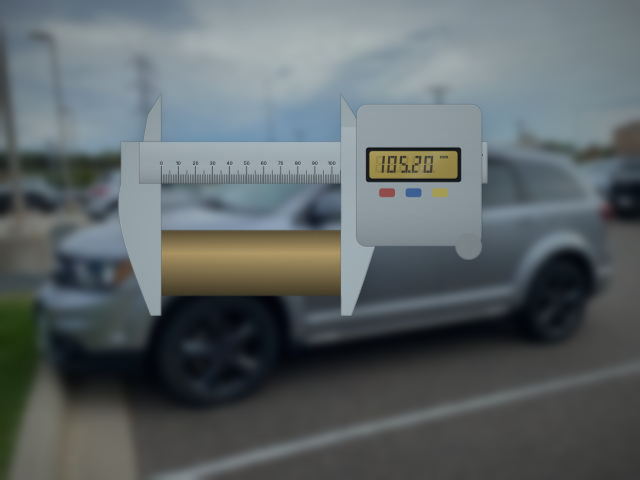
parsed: 105.20 mm
